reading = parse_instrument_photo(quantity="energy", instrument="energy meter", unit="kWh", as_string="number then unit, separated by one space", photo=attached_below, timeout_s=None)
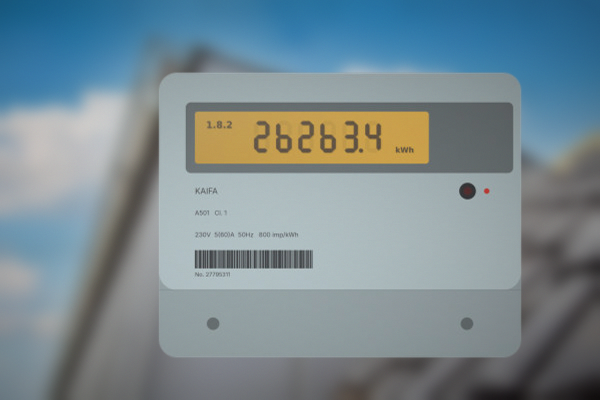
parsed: 26263.4 kWh
